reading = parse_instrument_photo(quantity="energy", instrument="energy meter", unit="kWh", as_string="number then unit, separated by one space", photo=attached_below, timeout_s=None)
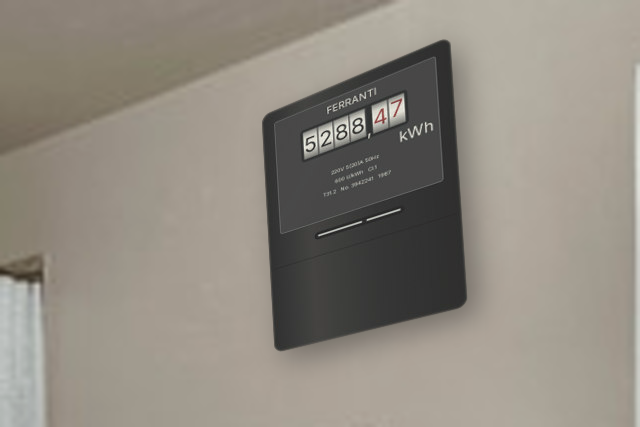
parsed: 5288.47 kWh
